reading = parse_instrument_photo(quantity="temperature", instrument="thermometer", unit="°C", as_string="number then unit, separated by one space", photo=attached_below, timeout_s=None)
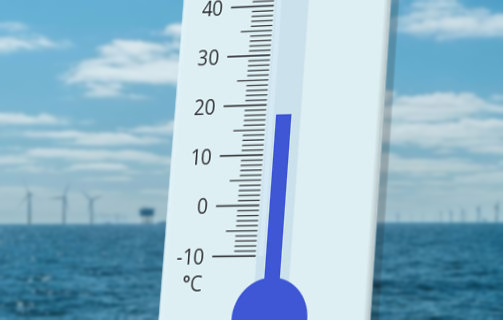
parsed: 18 °C
